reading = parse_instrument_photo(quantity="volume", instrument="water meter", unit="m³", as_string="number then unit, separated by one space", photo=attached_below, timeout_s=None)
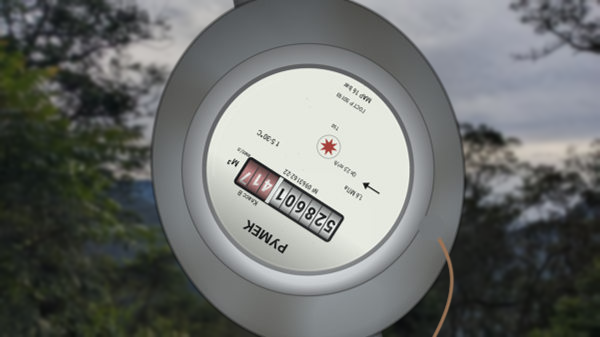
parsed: 528601.417 m³
